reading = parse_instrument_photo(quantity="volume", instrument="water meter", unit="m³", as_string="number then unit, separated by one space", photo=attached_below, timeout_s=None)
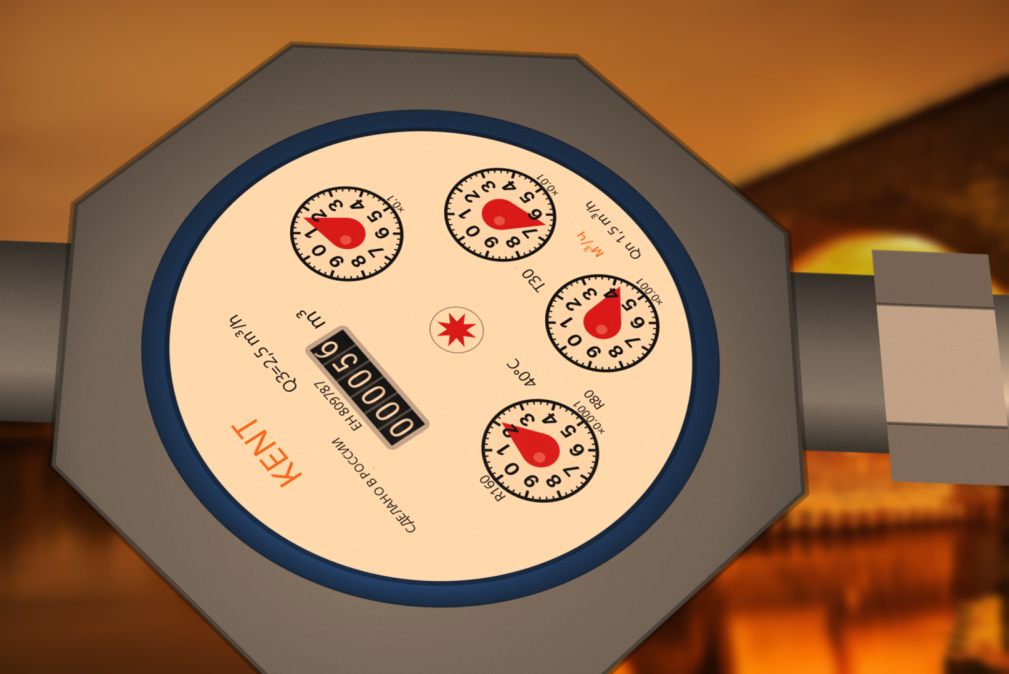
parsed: 56.1642 m³
